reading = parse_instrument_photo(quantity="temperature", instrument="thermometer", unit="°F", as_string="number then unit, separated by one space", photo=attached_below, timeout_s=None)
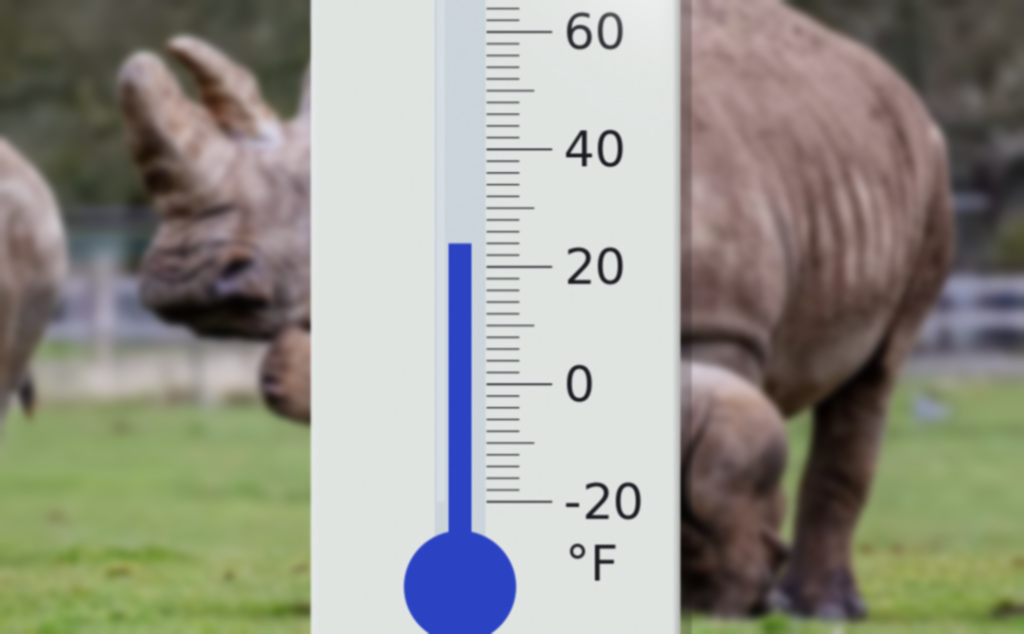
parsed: 24 °F
